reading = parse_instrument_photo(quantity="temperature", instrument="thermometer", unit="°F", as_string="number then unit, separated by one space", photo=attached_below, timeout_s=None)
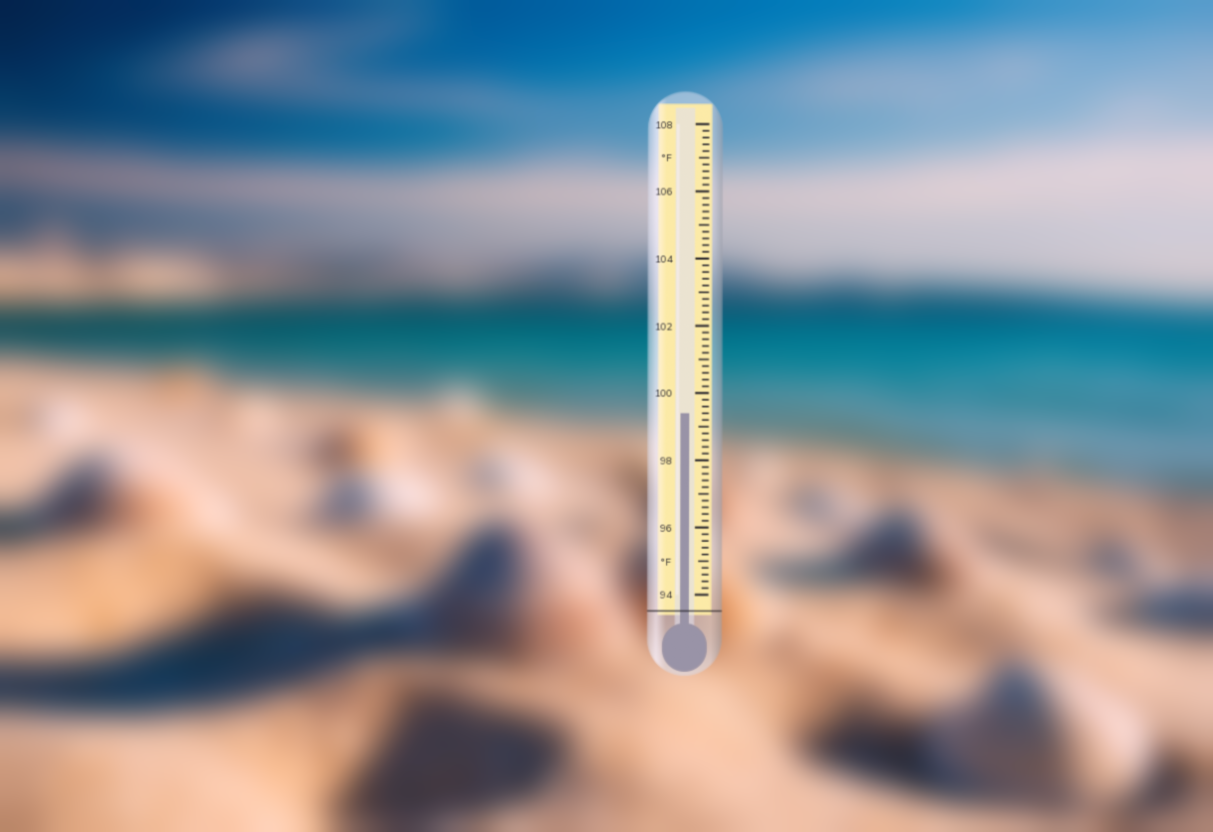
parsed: 99.4 °F
